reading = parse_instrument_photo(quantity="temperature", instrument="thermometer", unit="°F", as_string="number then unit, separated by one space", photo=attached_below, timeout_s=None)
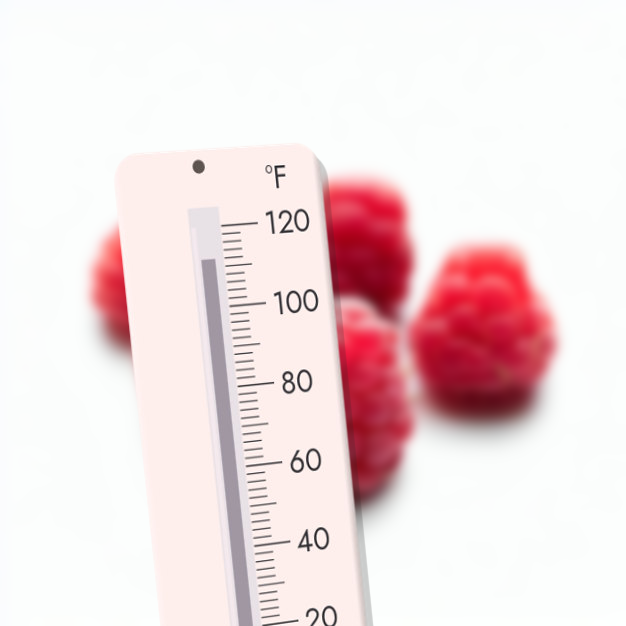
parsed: 112 °F
